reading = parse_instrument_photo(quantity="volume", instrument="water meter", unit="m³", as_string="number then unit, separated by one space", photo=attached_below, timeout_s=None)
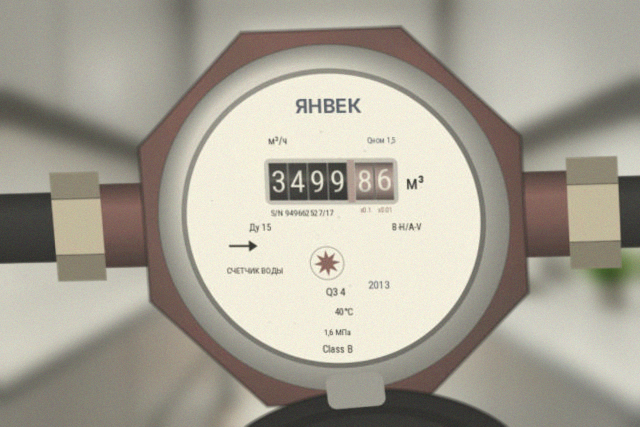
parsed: 3499.86 m³
